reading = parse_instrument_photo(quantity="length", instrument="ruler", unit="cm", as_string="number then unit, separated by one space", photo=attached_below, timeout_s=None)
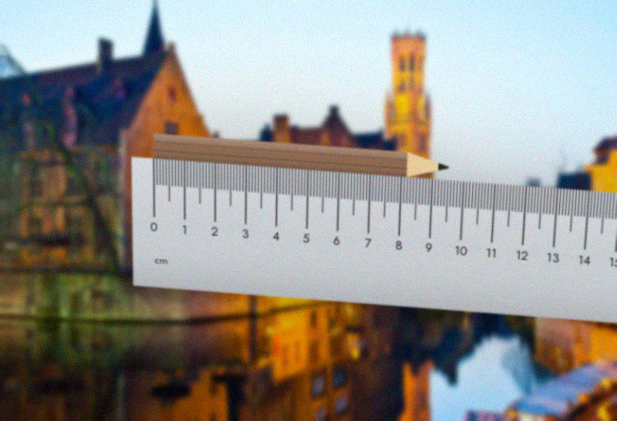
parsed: 9.5 cm
